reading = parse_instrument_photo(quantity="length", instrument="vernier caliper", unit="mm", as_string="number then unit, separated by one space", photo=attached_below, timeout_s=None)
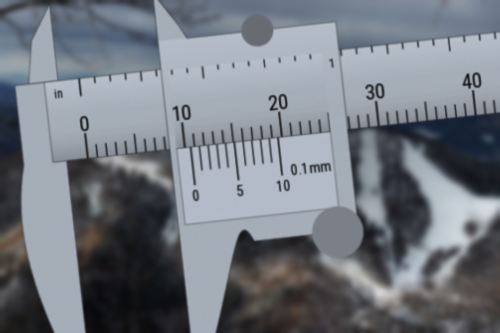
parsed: 10.6 mm
